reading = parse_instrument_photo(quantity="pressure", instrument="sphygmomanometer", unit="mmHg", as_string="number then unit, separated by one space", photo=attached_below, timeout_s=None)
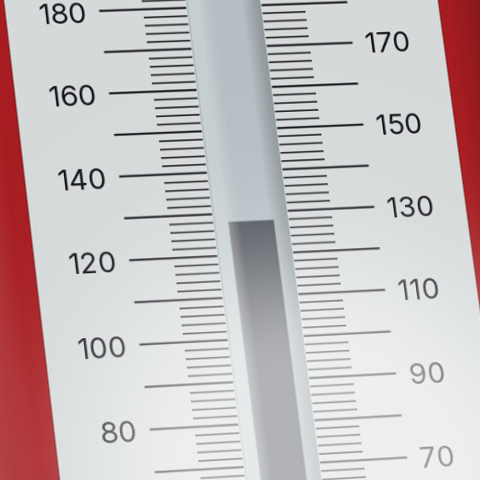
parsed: 128 mmHg
